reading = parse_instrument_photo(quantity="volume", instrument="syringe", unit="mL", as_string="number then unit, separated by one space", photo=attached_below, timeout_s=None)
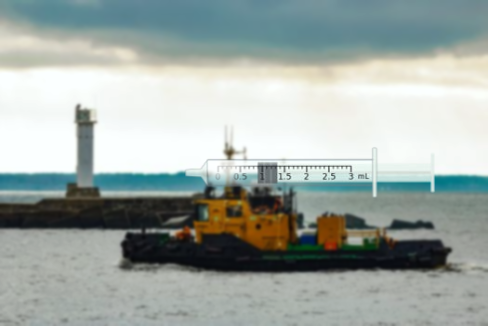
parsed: 0.9 mL
